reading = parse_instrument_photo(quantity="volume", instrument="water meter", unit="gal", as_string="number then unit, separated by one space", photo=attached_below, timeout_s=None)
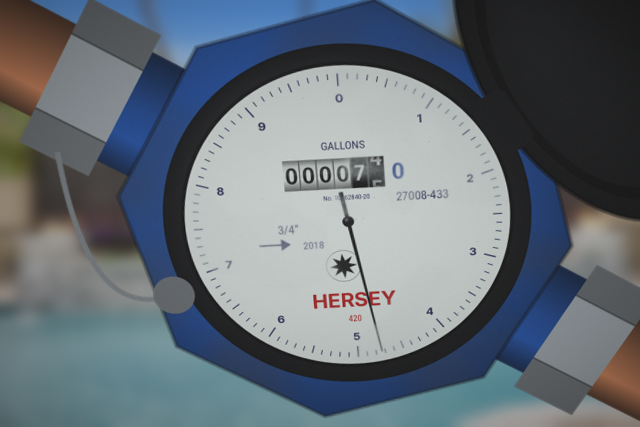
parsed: 744.7 gal
